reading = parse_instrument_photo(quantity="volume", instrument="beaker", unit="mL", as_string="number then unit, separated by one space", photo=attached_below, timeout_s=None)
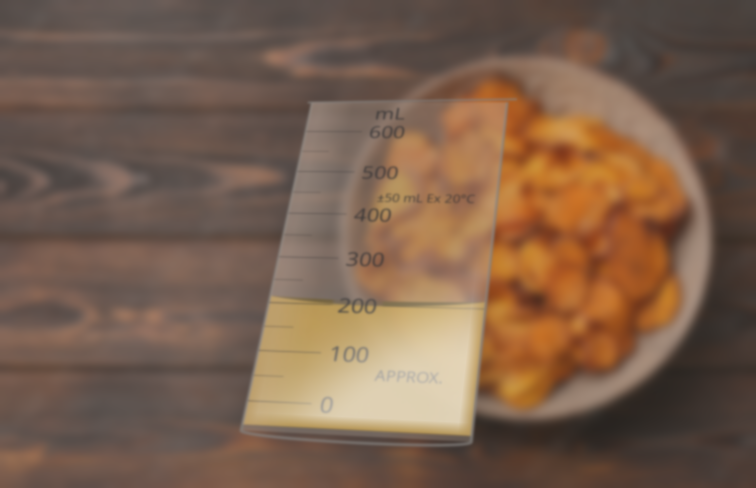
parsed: 200 mL
